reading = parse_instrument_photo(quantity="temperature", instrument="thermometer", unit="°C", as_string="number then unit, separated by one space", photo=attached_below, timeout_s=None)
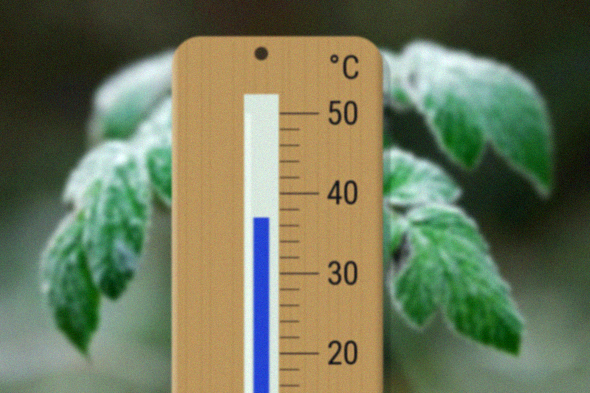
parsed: 37 °C
